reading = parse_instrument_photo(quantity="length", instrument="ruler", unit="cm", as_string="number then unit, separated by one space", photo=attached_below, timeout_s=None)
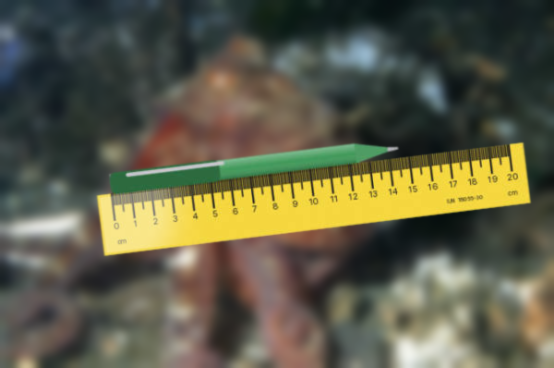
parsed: 14.5 cm
